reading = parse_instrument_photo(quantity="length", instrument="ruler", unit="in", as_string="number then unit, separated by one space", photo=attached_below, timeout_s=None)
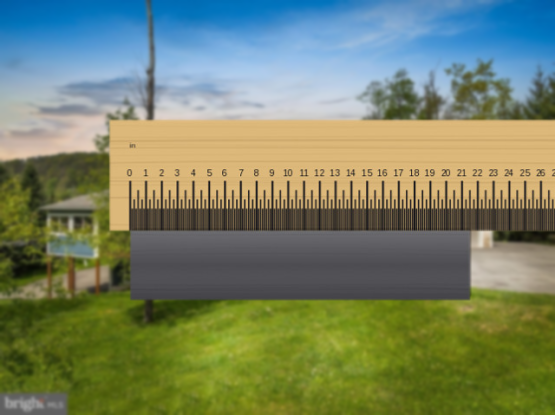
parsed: 21.5 in
